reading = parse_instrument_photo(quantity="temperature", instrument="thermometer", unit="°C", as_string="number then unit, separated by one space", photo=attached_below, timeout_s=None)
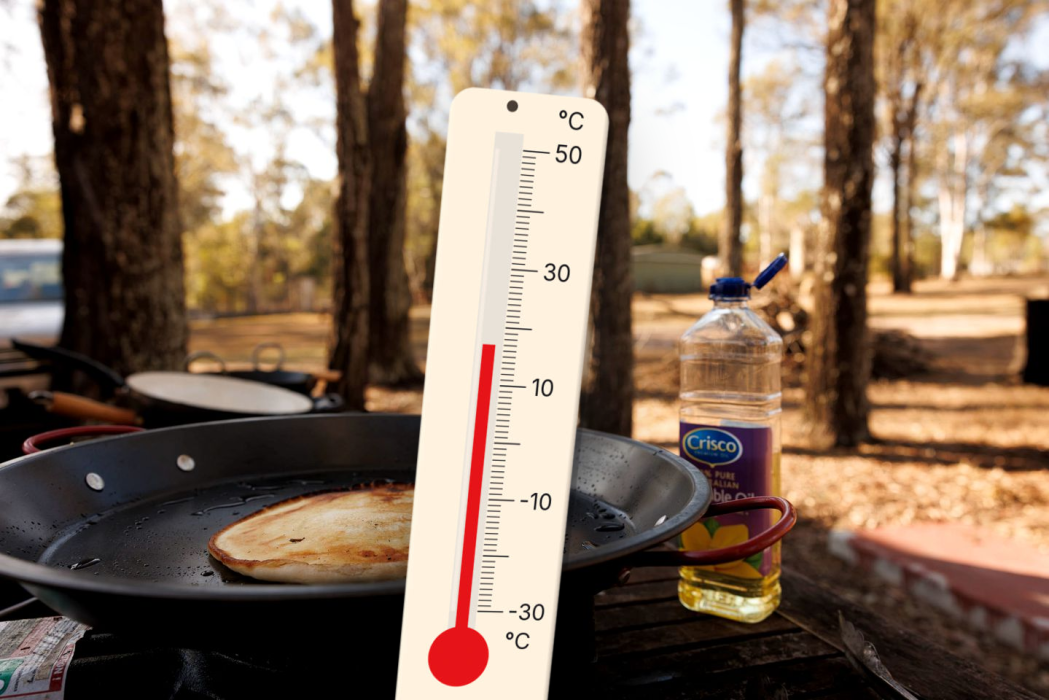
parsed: 17 °C
